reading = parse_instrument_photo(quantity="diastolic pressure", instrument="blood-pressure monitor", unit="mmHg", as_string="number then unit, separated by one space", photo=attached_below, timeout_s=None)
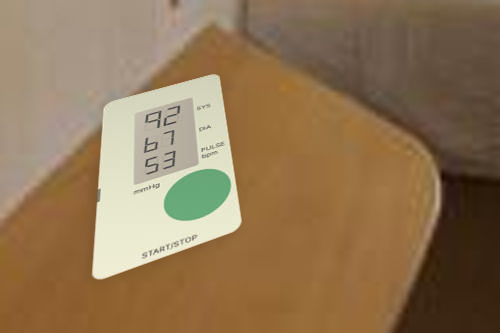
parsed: 67 mmHg
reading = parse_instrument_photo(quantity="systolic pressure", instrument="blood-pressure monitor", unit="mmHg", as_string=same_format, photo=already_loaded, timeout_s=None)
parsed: 92 mmHg
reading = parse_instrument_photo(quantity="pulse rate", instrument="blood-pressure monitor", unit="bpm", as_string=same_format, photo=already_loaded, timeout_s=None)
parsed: 53 bpm
